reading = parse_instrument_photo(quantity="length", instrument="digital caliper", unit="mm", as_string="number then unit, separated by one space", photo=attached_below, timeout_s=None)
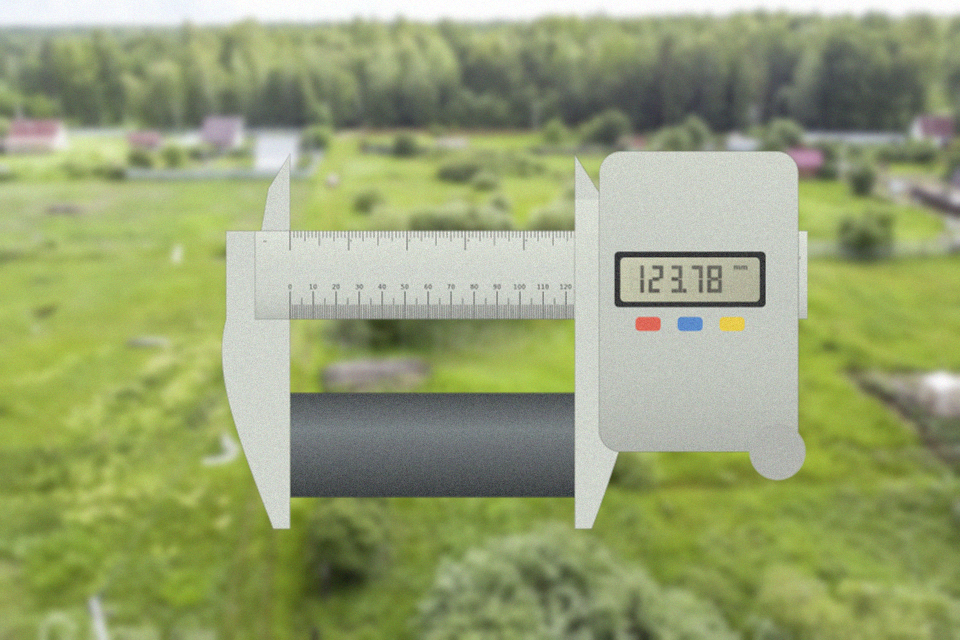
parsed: 123.78 mm
